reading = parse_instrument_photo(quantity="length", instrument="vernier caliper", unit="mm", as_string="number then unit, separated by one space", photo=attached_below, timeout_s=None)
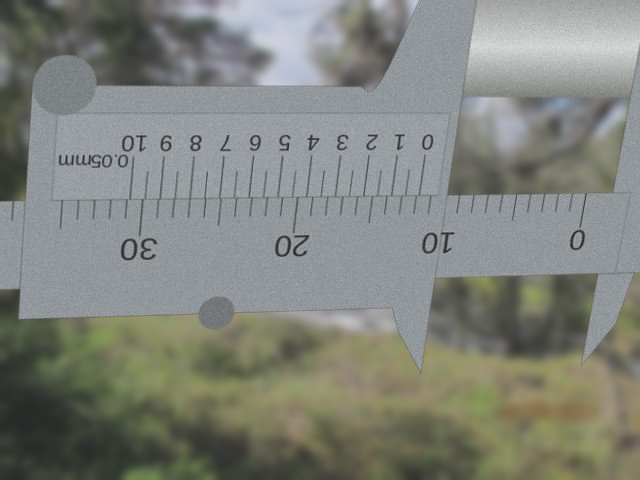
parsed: 11.8 mm
